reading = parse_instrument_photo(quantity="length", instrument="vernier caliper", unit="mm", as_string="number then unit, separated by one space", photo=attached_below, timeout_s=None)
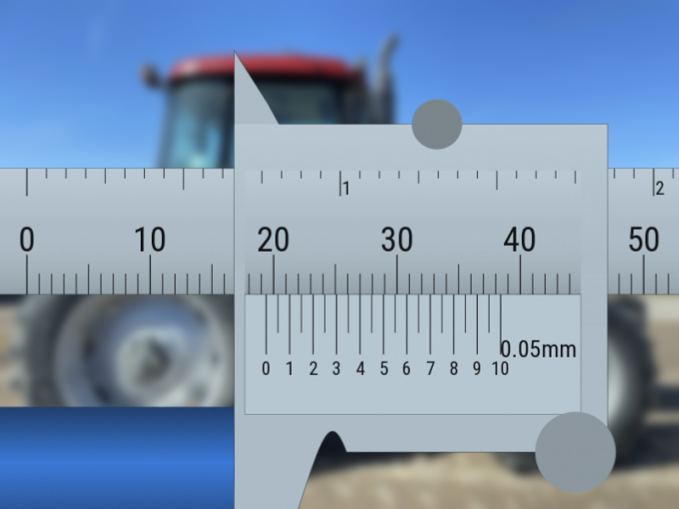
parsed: 19.4 mm
